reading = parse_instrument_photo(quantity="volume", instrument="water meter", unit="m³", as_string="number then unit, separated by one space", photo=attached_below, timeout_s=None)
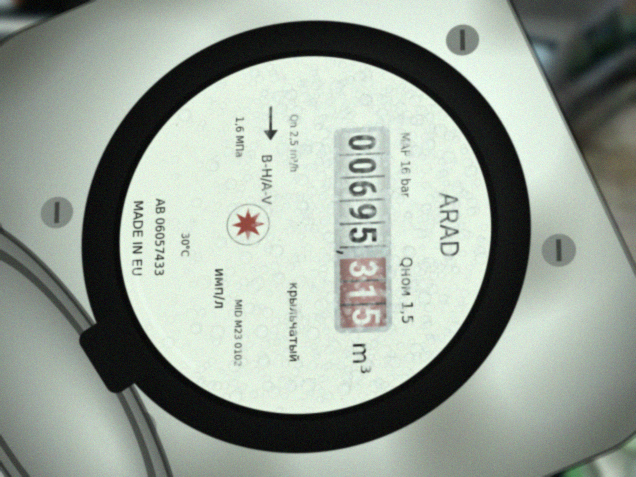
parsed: 695.315 m³
